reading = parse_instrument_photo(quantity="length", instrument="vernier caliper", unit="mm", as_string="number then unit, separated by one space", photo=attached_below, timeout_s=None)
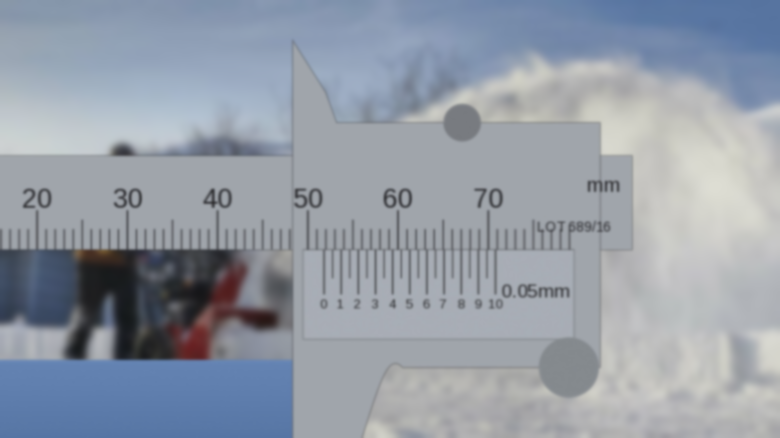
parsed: 51.8 mm
